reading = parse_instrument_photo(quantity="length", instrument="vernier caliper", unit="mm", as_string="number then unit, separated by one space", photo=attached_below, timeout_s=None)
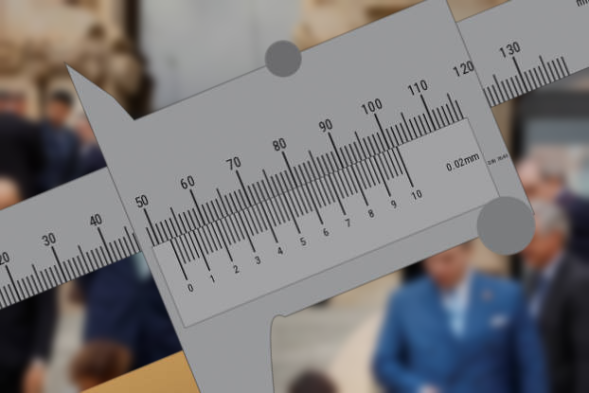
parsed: 52.5 mm
